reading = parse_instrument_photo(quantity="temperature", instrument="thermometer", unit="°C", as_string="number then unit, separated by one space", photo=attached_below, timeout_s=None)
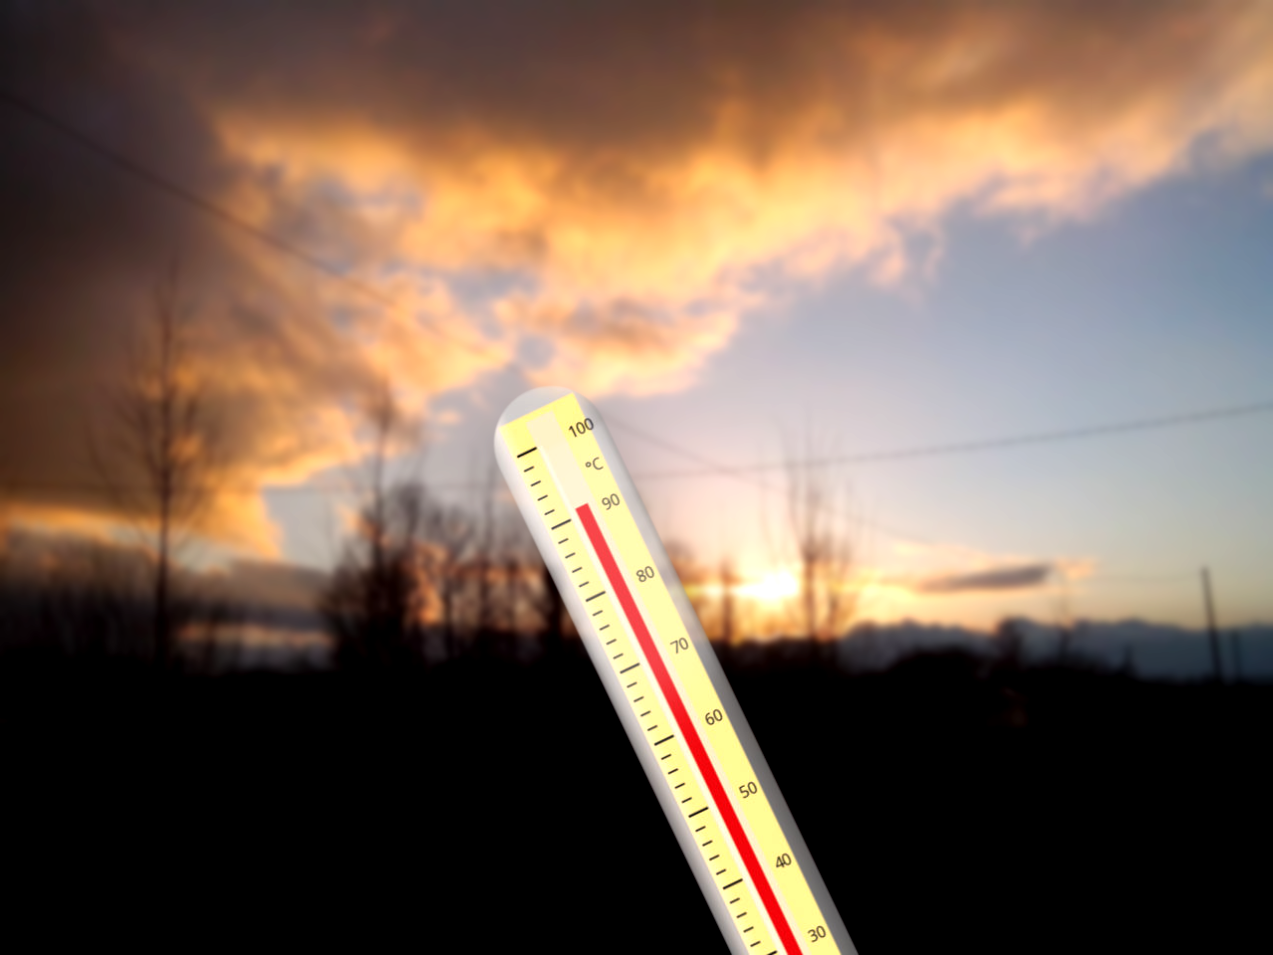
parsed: 91 °C
